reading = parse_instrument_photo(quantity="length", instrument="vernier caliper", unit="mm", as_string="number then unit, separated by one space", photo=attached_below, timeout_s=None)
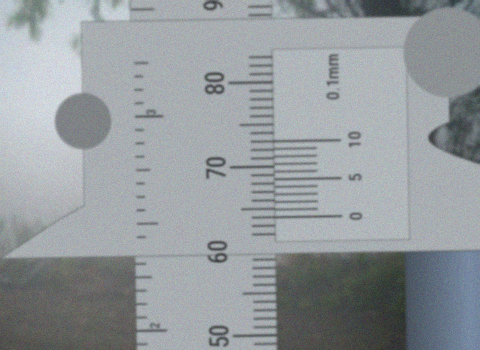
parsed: 64.0 mm
